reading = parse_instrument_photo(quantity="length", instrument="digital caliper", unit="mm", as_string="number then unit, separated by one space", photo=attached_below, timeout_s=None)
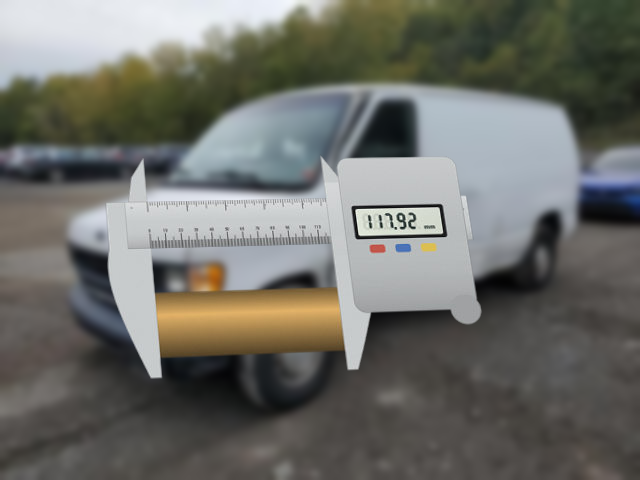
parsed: 117.92 mm
